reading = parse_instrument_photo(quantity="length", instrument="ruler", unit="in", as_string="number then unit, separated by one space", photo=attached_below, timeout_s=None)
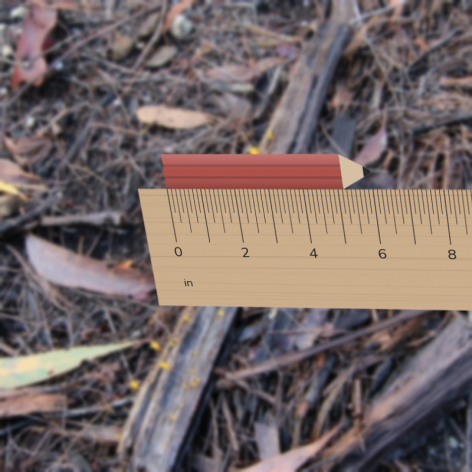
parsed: 6 in
